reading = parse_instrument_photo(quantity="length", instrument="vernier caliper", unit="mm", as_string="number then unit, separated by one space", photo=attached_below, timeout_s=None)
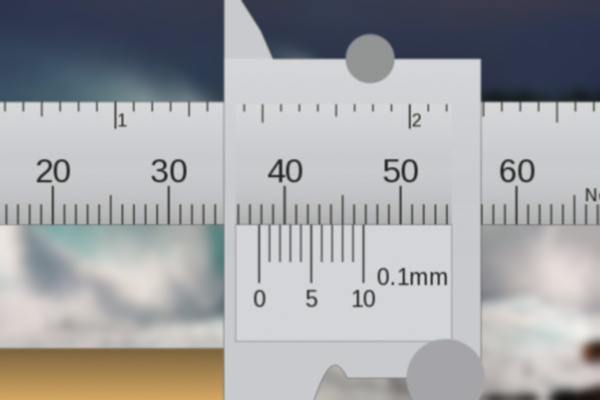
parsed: 37.8 mm
